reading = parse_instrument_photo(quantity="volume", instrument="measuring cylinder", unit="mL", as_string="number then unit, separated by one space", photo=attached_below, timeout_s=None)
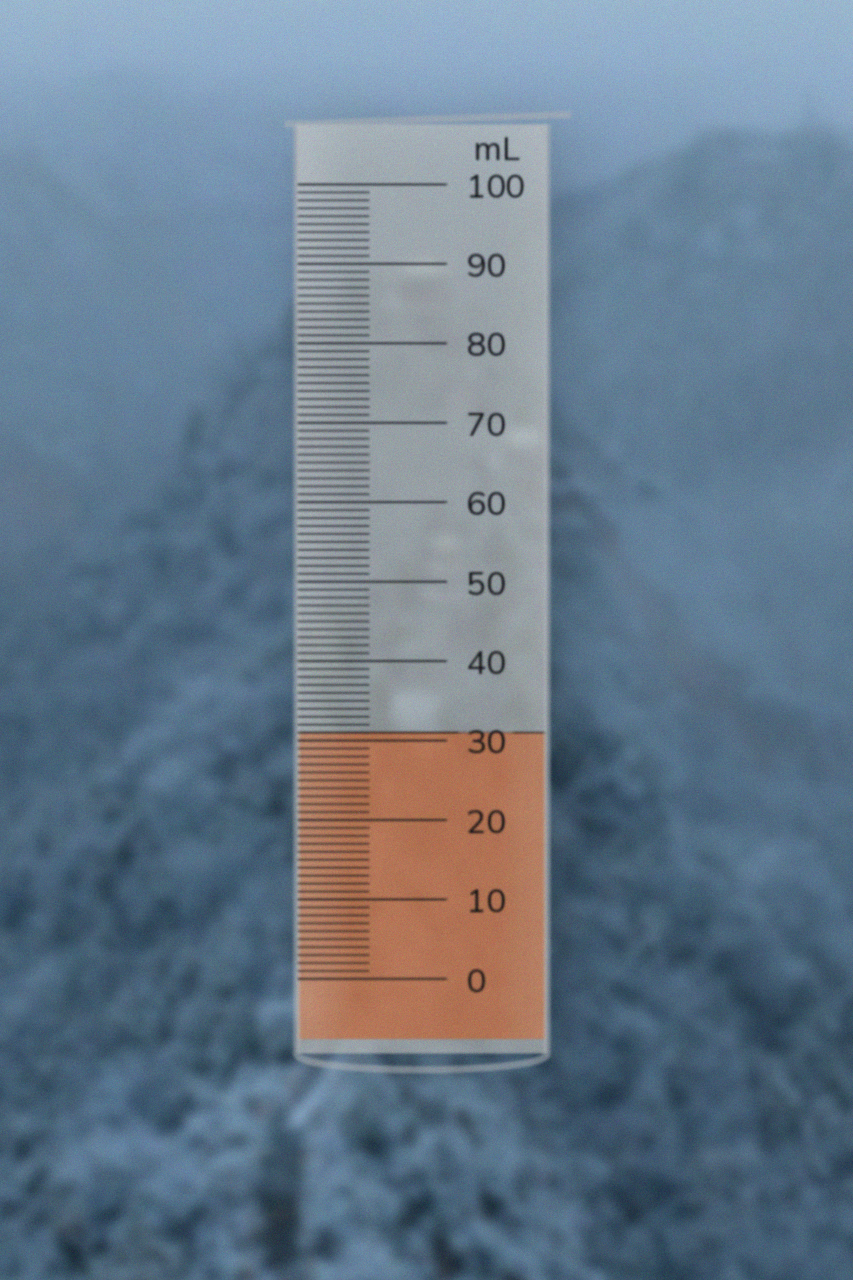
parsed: 31 mL
